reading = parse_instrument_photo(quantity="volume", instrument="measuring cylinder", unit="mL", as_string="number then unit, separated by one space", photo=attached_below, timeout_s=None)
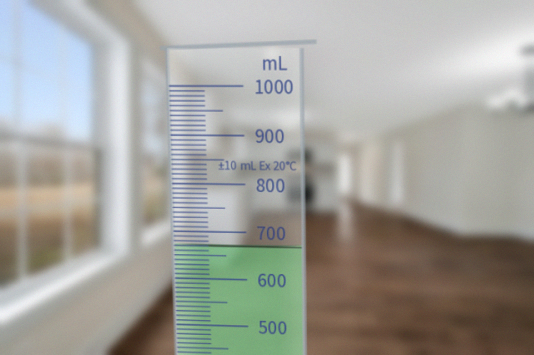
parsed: 670 mL
